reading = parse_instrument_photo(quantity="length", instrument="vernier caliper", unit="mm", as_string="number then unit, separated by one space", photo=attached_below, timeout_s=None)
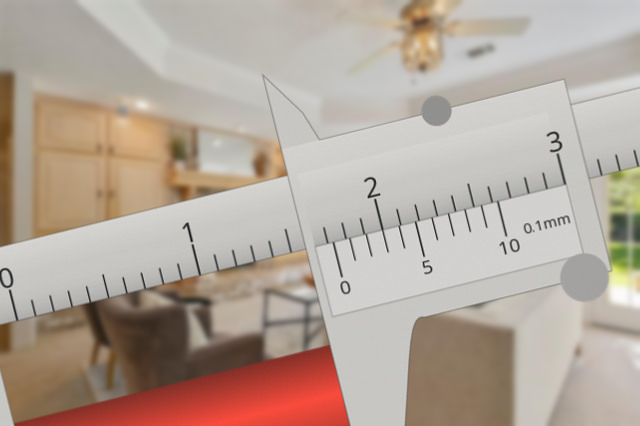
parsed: 17.3 mm
